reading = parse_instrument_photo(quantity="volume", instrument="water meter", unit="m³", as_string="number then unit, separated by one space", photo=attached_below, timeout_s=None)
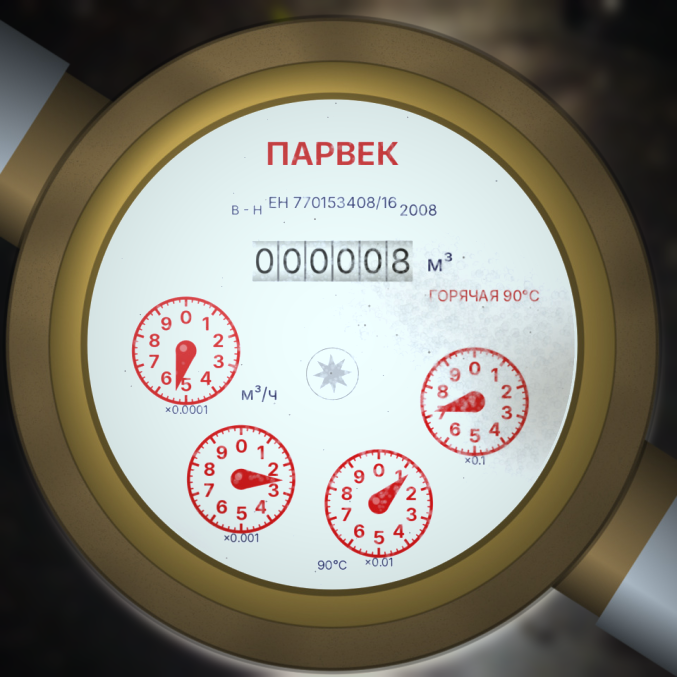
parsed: 8.7125 m³
